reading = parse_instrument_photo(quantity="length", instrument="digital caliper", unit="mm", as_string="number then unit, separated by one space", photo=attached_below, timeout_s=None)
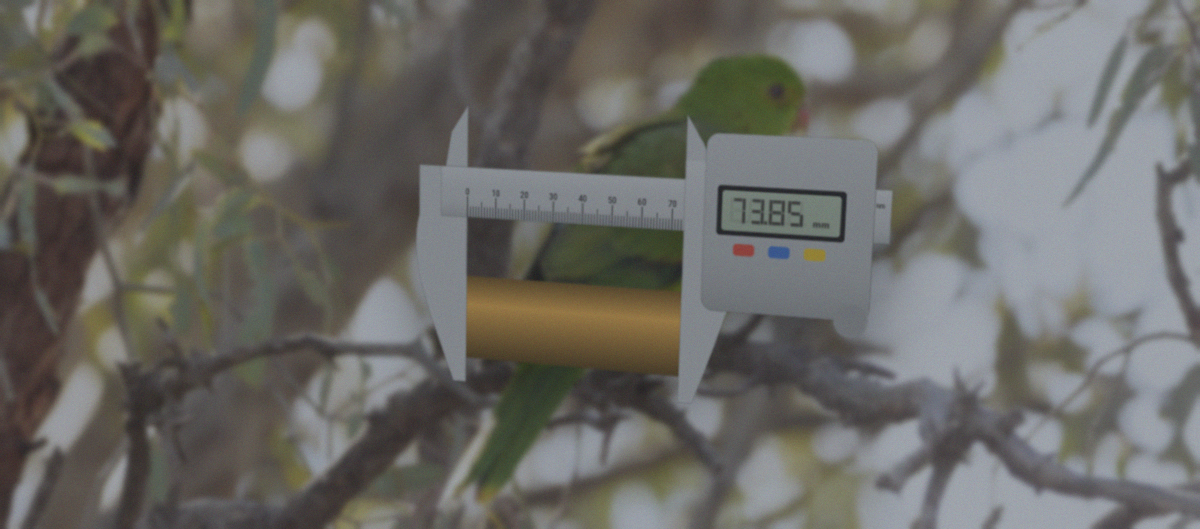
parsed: 73.85 mm
